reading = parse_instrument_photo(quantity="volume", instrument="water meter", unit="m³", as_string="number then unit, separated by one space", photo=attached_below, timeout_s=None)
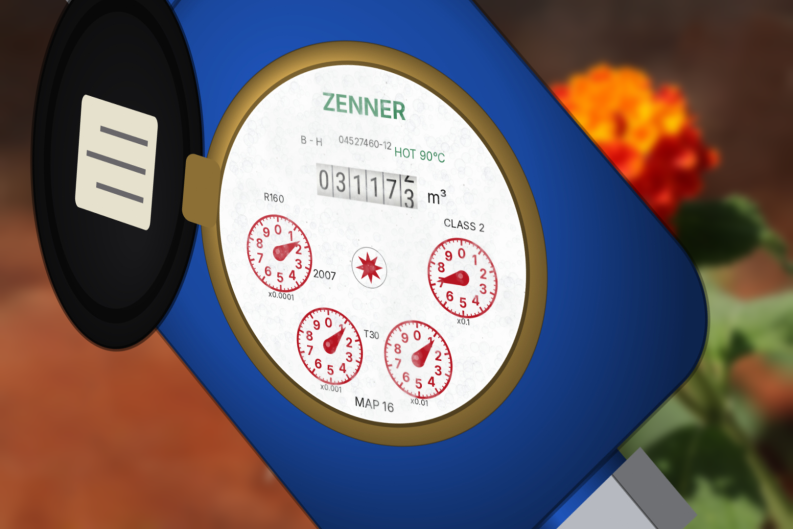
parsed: 31172.7111 m³
